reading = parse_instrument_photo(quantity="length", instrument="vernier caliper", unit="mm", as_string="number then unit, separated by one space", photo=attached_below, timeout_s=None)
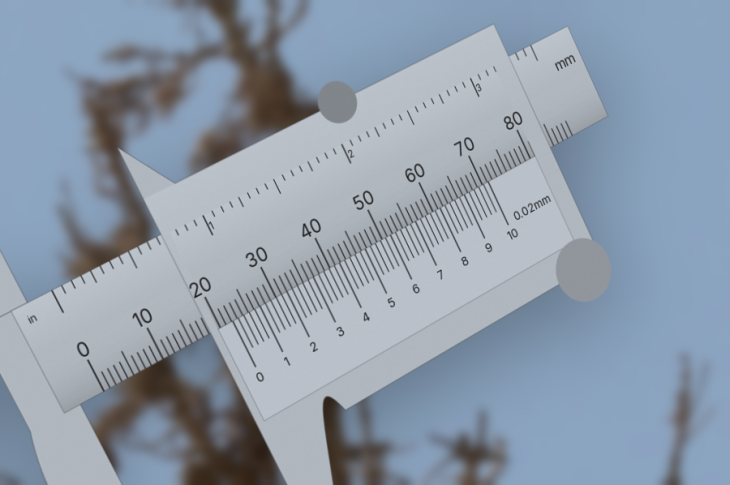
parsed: 22.2 mm
